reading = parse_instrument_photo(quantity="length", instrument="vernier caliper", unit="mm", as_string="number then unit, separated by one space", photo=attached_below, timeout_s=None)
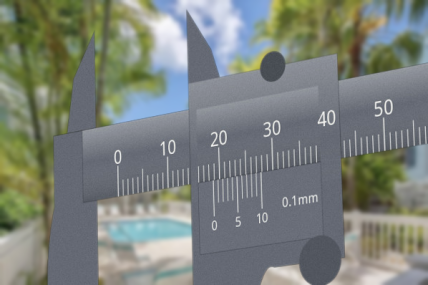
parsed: 18.8 mm
